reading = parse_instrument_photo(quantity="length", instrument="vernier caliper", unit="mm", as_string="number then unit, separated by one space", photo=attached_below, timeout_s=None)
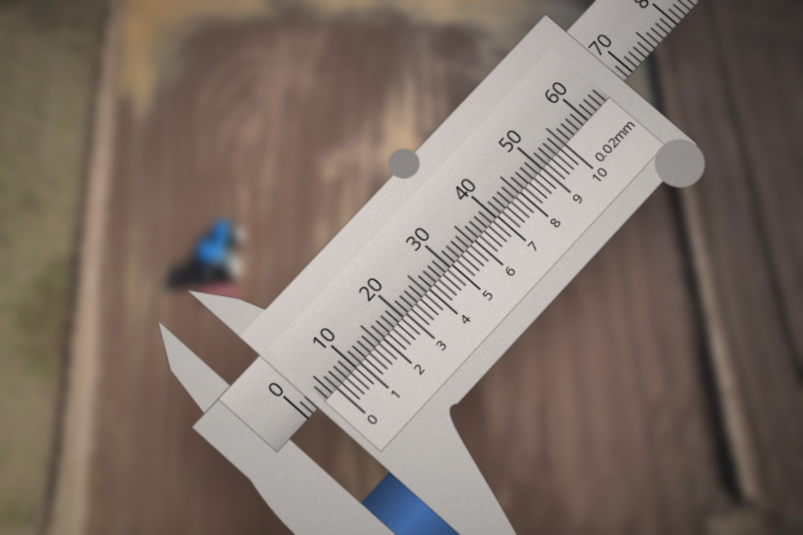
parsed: 6.0 mm
